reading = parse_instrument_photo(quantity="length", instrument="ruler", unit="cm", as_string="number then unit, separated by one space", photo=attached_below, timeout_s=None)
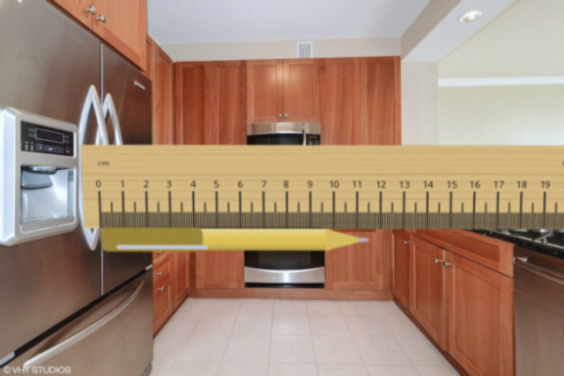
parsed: 11.5 cm
